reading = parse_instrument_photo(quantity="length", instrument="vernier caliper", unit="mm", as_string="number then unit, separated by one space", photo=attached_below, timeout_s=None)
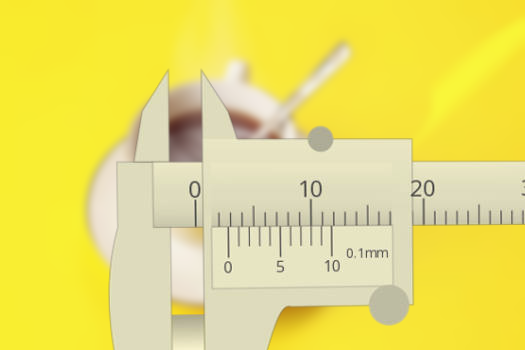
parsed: 2.8 mm
